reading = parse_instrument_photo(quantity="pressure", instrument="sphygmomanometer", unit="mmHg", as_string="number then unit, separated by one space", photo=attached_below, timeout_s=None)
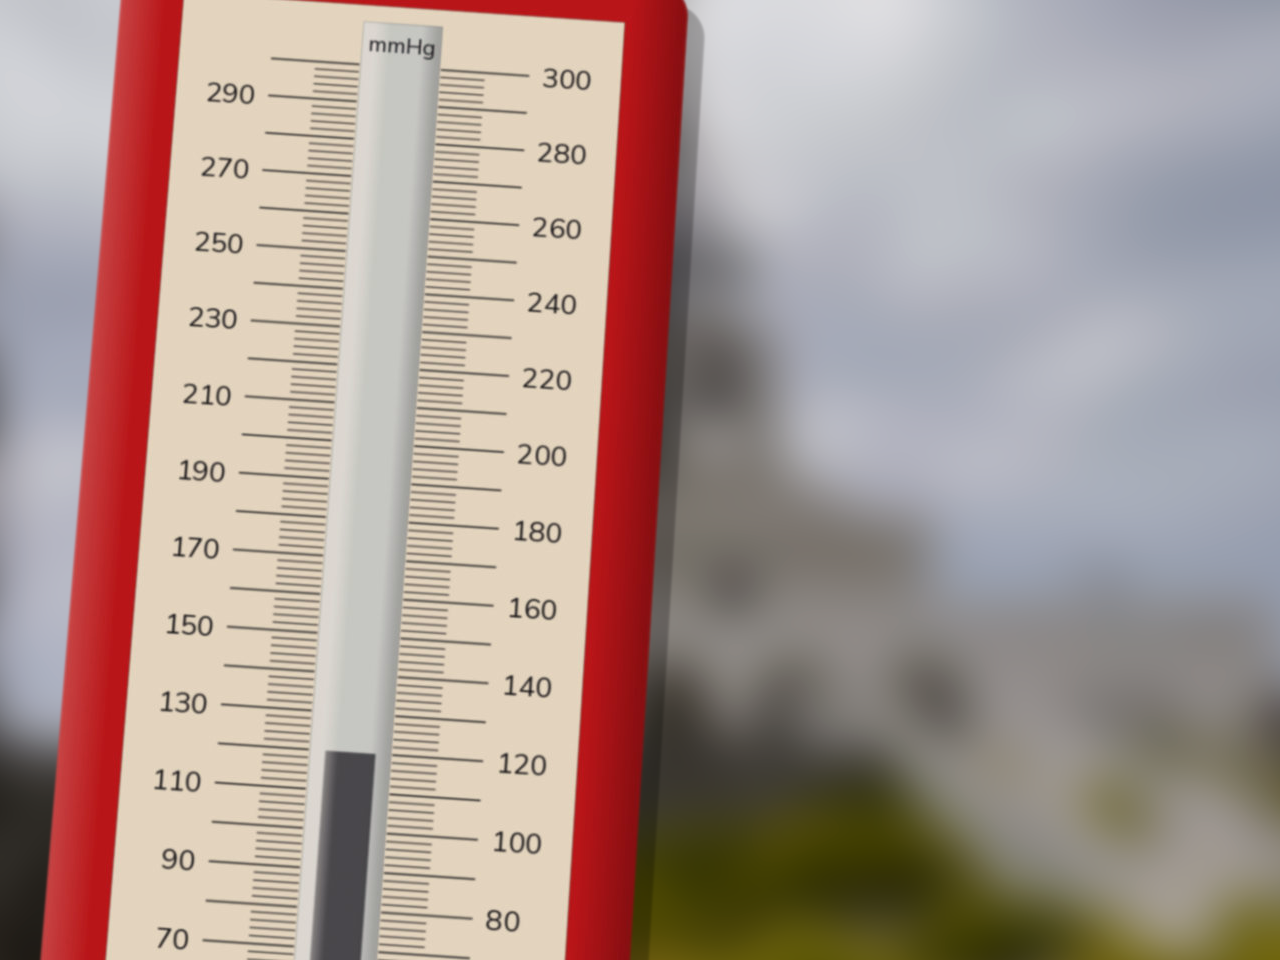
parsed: 120 mmHg
